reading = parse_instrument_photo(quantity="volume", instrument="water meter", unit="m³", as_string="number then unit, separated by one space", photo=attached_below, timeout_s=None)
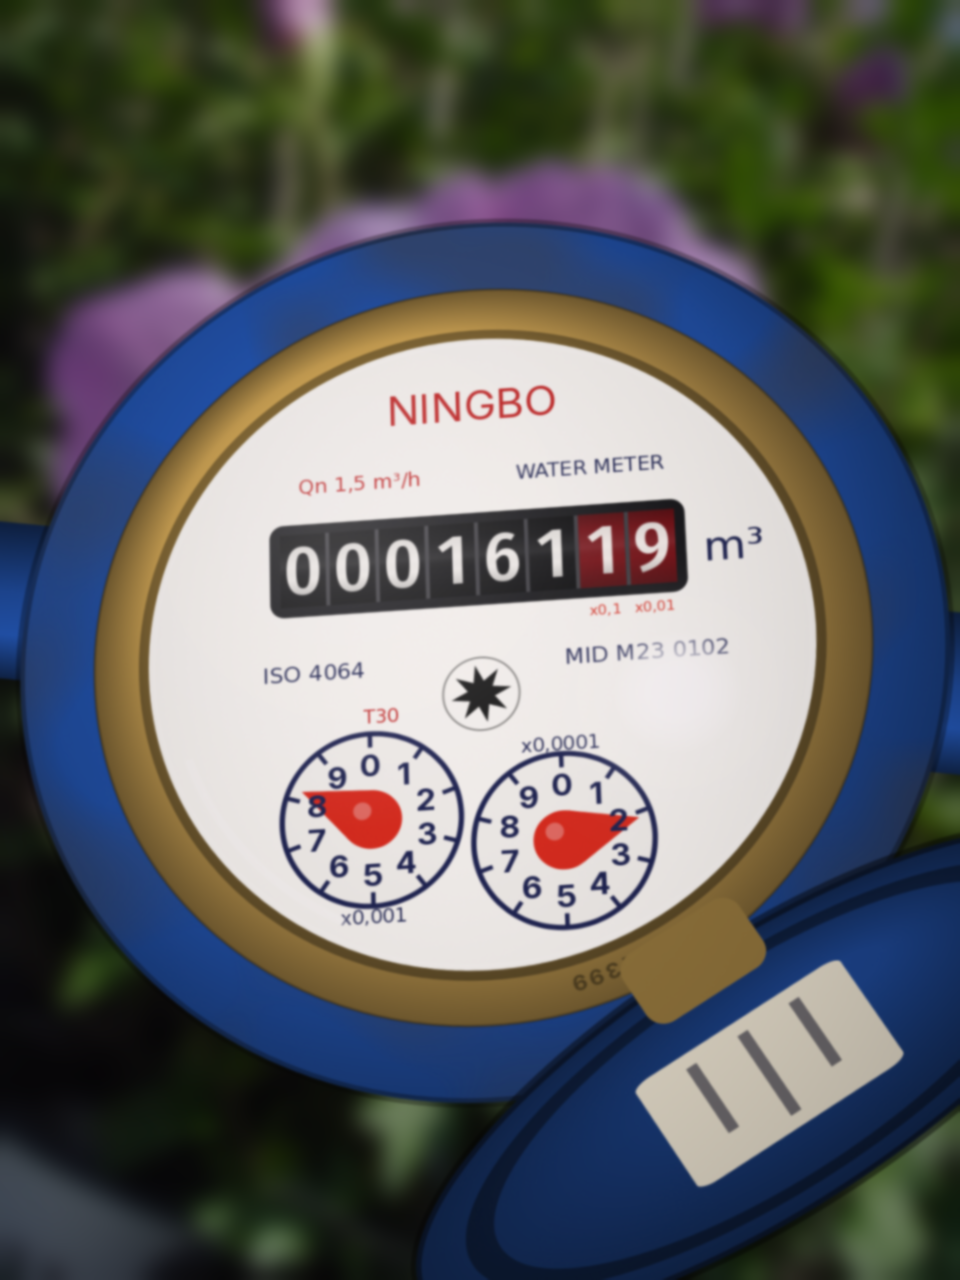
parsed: 161.1982 m³
